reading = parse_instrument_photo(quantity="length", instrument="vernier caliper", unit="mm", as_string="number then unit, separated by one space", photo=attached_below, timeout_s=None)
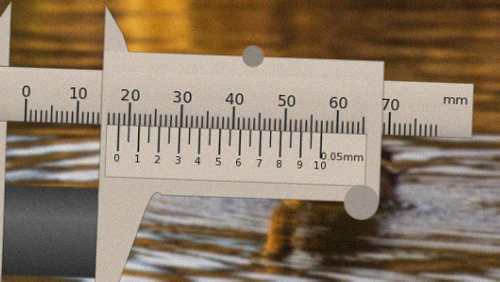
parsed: 18.0 mm
